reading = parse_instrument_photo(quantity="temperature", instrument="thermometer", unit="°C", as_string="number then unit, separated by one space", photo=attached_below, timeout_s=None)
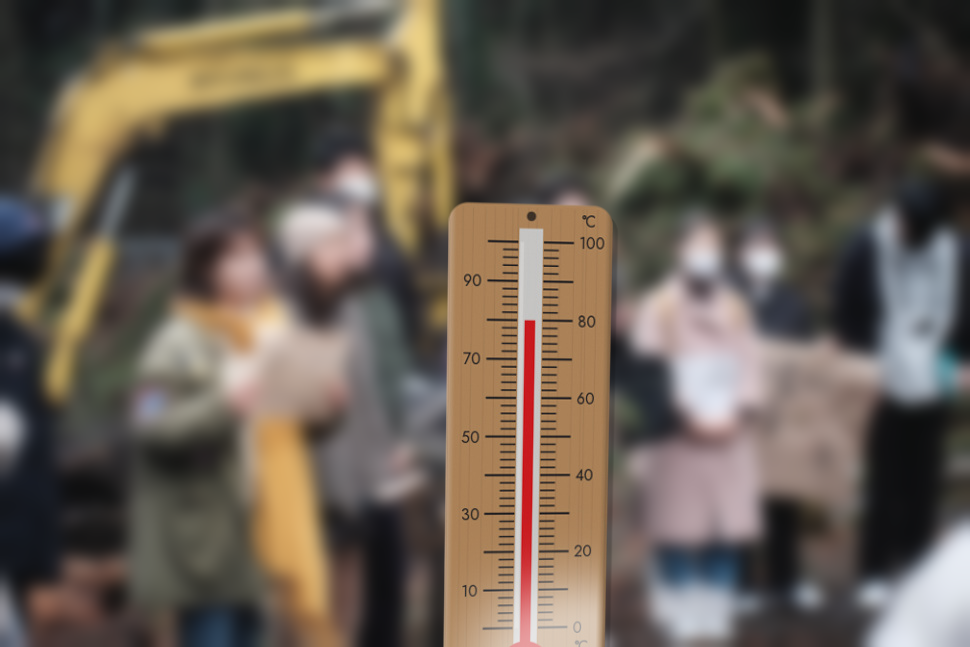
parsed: 80 °C
